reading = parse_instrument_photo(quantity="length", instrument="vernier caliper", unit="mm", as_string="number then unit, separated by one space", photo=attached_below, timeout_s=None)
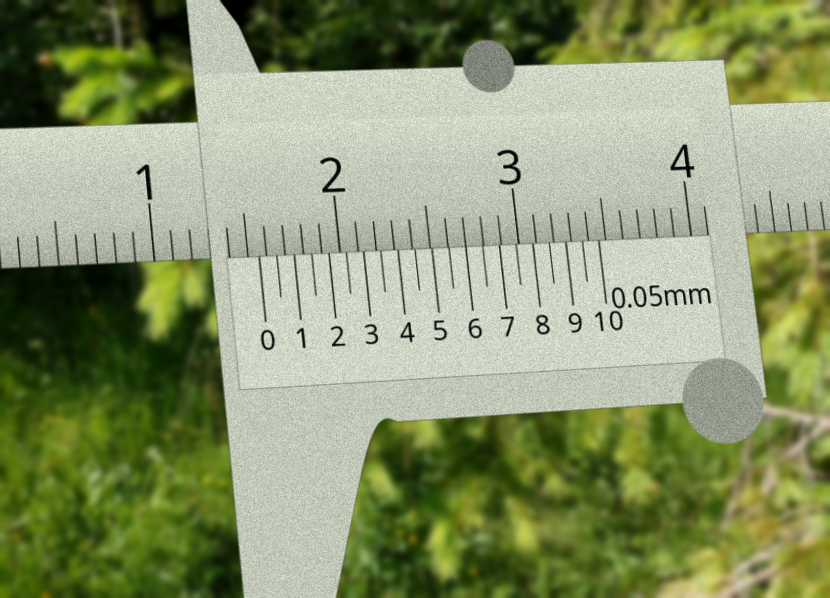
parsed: 15.6 mm
